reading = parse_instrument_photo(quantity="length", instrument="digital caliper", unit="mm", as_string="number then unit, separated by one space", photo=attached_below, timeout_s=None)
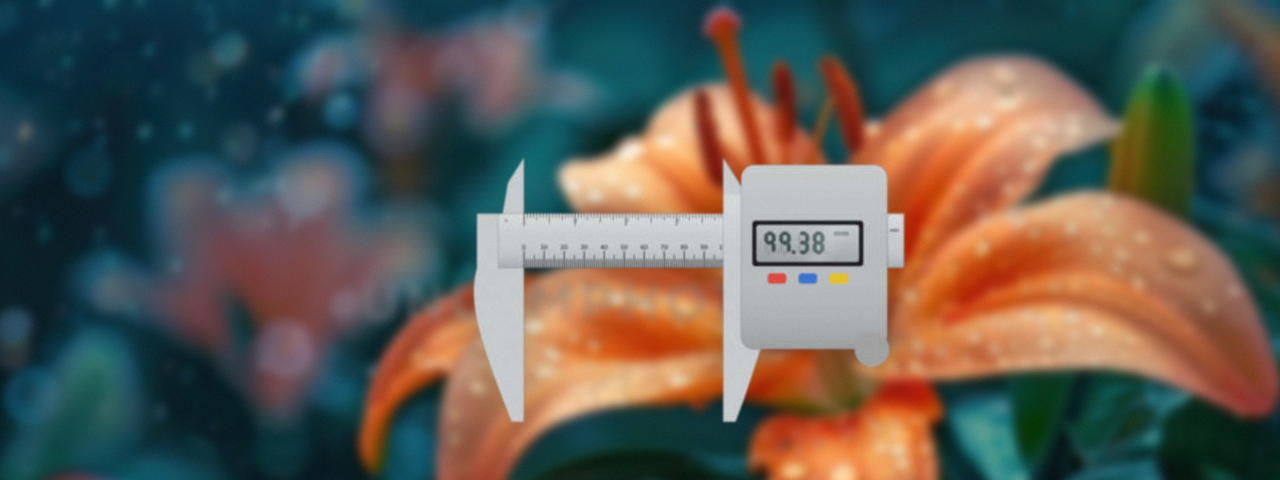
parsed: 99.38 mm
